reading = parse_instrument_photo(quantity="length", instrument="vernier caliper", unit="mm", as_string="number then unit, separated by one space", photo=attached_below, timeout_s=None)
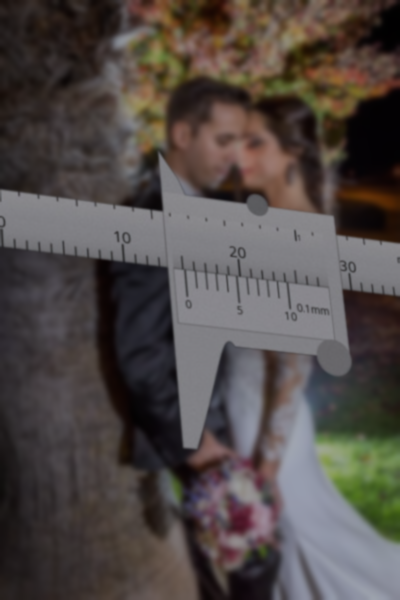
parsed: 15.2 mm
